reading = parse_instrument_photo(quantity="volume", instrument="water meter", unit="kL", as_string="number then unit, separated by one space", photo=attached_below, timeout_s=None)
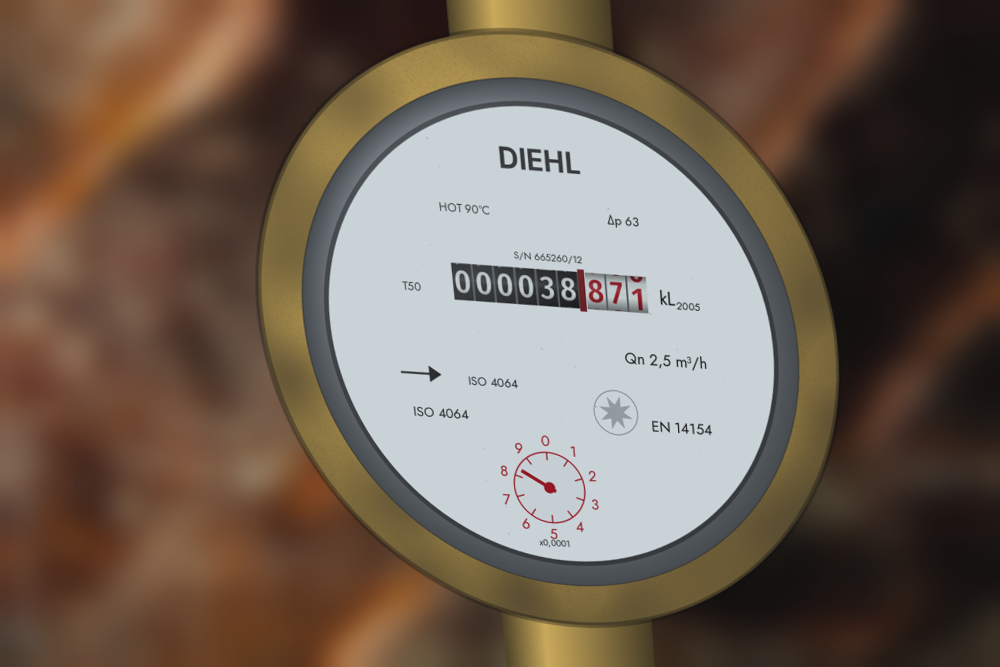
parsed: 38.8708 kL
